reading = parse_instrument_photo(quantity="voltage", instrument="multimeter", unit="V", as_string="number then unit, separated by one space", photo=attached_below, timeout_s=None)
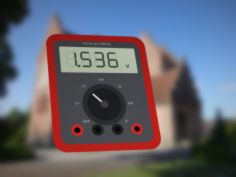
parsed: 1.536 V
